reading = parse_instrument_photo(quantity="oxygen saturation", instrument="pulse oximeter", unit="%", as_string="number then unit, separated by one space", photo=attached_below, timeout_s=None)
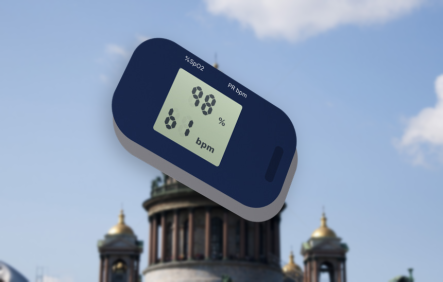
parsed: 98 %
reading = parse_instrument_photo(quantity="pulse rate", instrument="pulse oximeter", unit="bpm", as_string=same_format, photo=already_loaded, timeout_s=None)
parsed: 61 bpm
